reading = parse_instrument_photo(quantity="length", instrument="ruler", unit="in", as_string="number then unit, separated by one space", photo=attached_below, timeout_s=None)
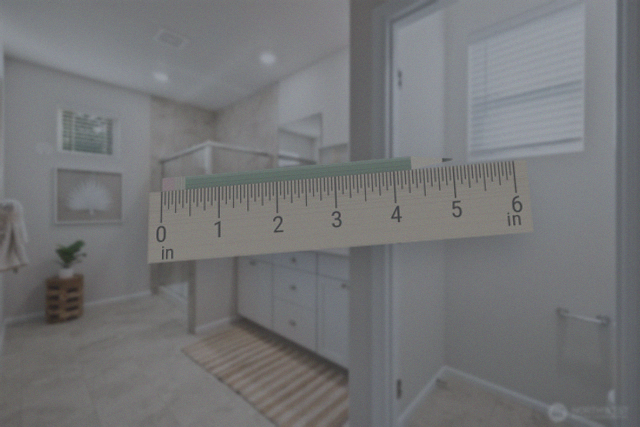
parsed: 5 in
